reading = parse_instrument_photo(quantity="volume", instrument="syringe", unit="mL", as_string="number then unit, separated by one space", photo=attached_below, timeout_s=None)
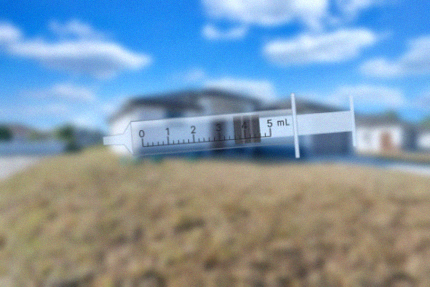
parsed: 3.6 mL
